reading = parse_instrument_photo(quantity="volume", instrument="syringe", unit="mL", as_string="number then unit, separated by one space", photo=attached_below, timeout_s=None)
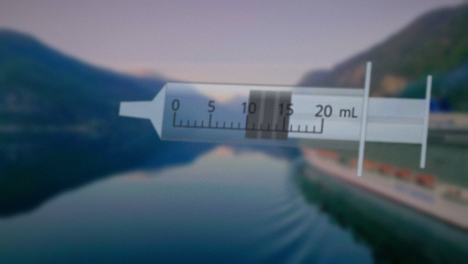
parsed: 10 mL
